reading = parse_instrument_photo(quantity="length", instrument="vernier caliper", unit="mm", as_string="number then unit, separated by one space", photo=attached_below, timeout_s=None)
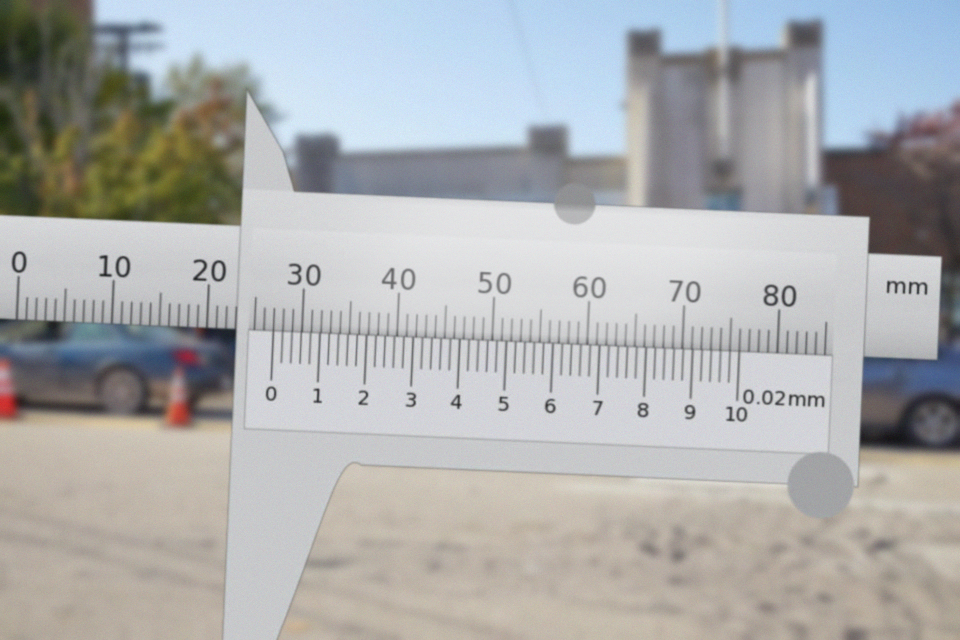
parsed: 27.0 mm
